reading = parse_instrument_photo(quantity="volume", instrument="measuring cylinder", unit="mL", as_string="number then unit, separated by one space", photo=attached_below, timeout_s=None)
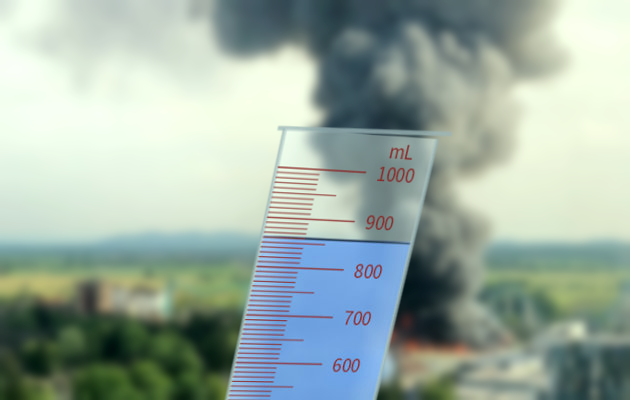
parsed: 860 mL
